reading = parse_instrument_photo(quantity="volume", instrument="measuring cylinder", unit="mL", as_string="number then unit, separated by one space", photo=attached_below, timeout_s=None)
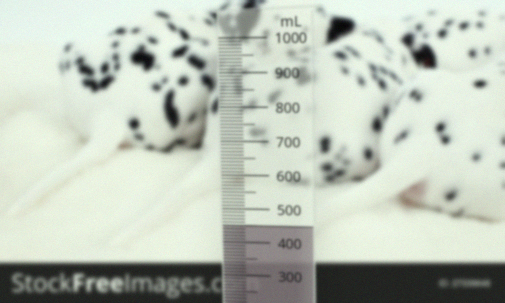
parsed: 450 mL
